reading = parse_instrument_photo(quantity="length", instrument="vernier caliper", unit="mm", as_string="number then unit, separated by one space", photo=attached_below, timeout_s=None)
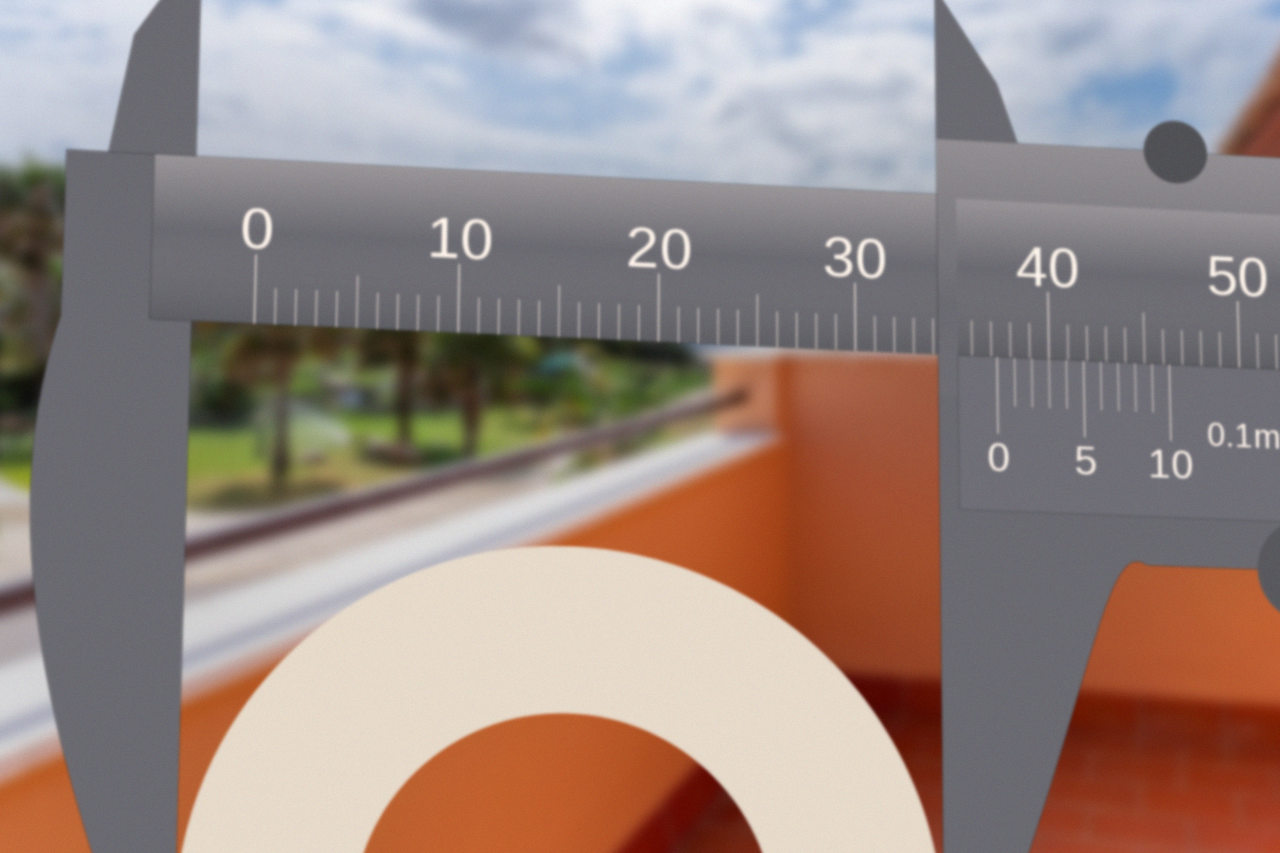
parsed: 37.3 mm
